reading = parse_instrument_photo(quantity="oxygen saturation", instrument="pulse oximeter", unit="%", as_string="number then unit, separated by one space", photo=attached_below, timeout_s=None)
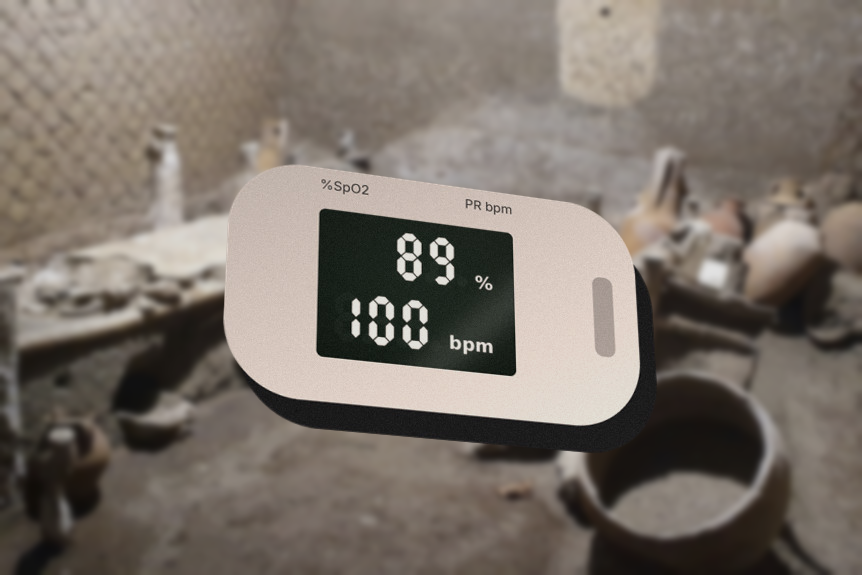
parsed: 89 %
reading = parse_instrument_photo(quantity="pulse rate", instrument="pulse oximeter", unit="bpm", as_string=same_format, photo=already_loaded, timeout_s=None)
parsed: 100 bpm
